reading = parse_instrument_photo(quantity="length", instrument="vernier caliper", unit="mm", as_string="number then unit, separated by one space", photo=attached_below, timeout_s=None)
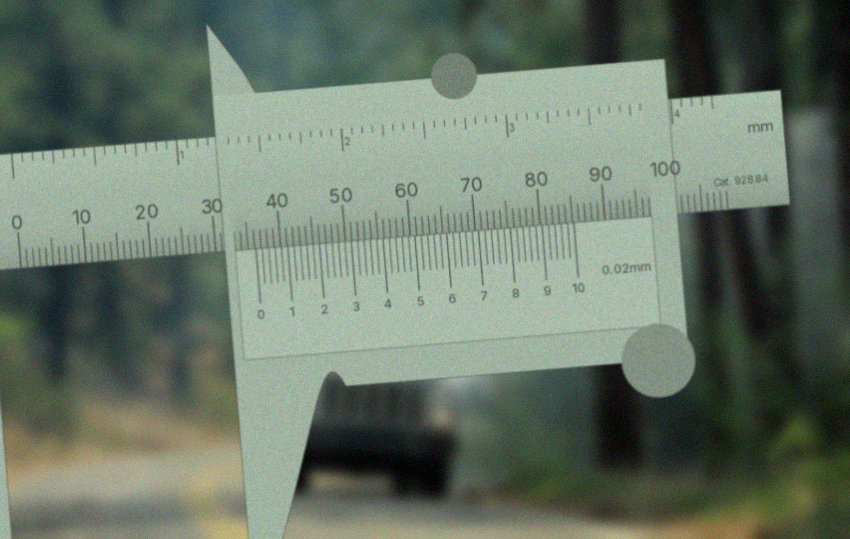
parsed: 36.2 mm
